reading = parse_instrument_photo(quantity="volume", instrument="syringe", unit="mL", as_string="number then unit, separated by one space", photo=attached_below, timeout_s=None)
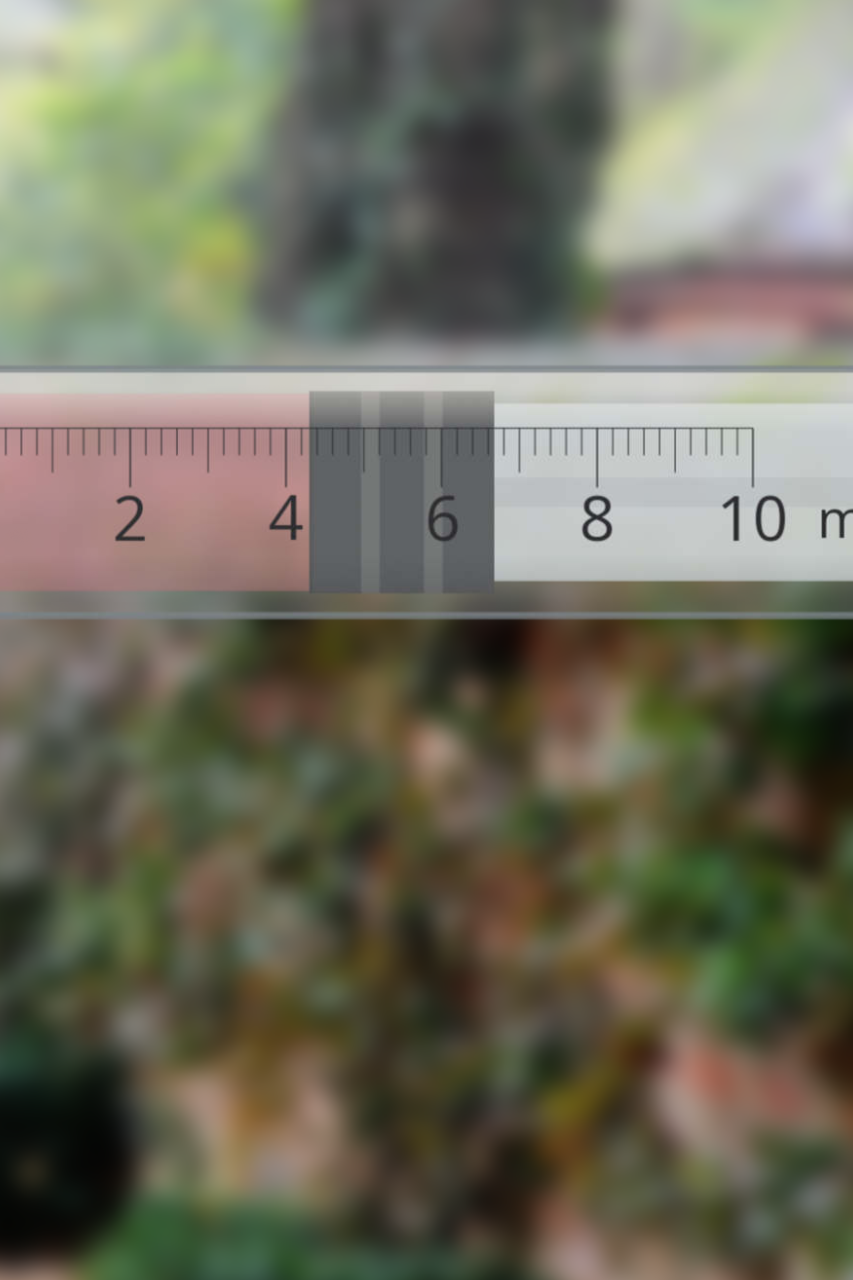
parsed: 4.3 mL
